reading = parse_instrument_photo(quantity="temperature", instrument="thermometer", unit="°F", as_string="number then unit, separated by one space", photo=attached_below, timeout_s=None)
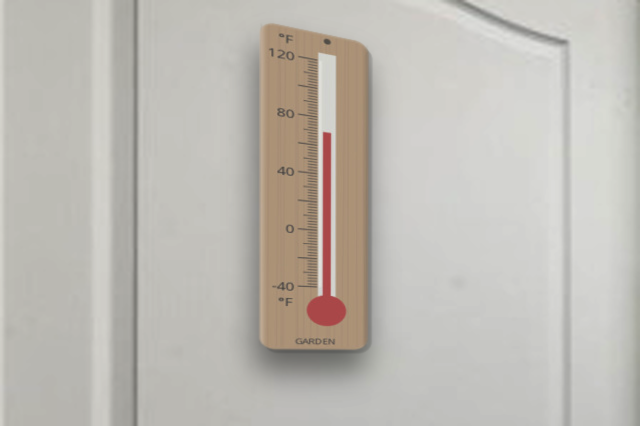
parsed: 70 °F
